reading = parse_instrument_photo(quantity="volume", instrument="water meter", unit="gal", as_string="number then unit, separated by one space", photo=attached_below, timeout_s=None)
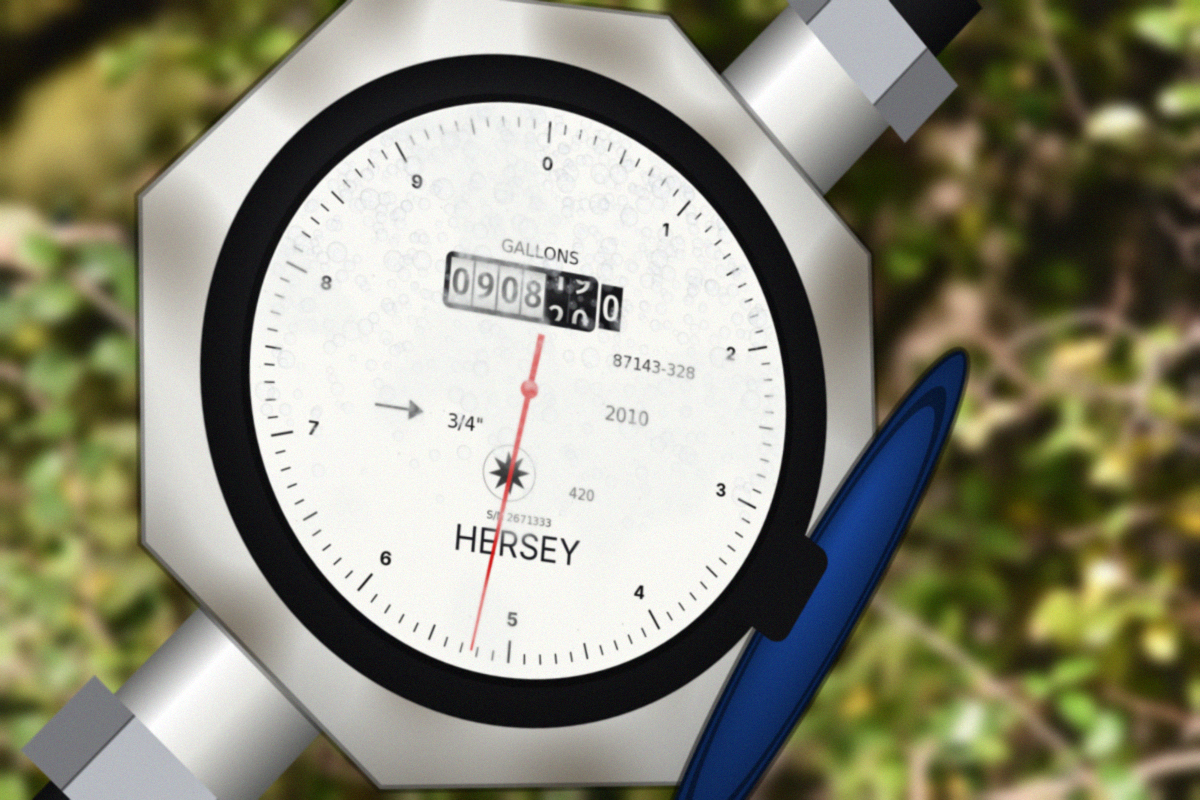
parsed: 908195.2 gal
